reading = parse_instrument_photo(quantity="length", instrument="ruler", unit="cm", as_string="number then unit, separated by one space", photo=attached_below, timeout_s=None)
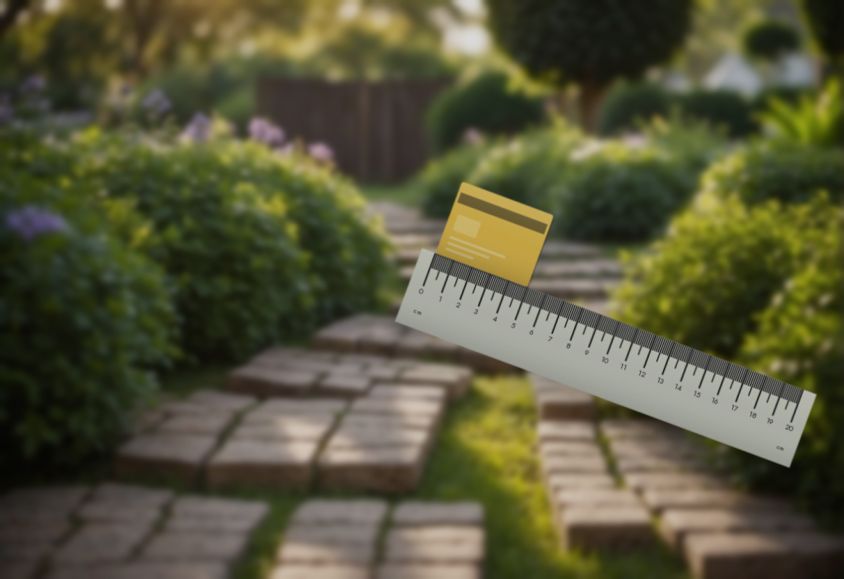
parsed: 5 cm
